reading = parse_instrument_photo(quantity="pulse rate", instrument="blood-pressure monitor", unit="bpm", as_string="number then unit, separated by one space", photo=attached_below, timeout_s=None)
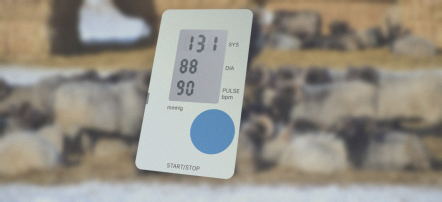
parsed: 90 bpm
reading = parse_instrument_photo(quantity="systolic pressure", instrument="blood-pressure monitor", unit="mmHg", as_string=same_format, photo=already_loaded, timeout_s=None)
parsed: 131 mmHg
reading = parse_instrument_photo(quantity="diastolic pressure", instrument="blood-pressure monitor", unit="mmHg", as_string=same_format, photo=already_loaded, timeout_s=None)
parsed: 88 mmHg
